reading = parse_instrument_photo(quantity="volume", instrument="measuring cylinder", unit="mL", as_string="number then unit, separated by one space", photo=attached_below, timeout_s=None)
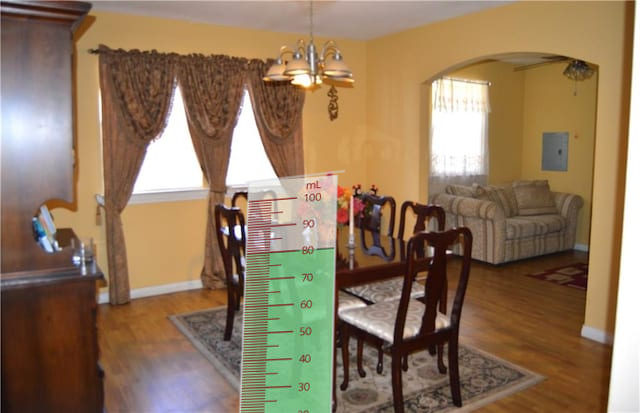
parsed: 80 mL
